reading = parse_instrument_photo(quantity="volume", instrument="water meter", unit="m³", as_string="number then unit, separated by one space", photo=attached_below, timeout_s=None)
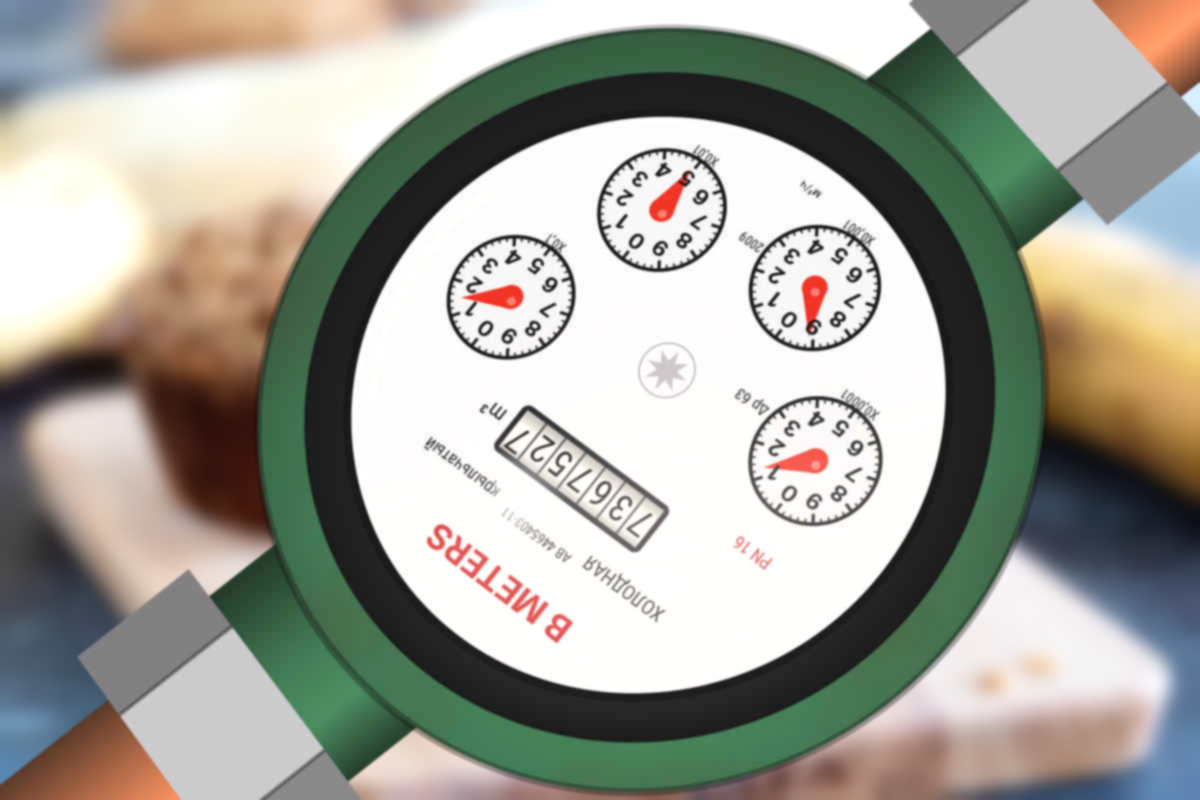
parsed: 7367527.1491 m³
